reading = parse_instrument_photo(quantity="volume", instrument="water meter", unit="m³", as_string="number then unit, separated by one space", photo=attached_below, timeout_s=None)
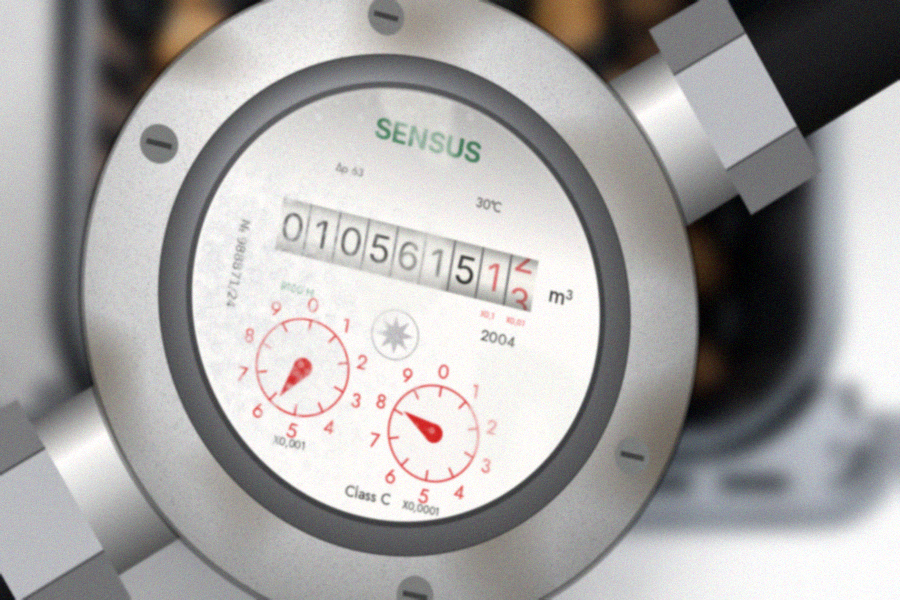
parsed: 105615.1258 m³
